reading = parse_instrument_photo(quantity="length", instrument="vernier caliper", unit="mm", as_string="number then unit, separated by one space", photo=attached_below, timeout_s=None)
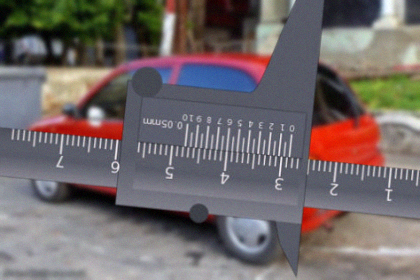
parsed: 28.6 mm
